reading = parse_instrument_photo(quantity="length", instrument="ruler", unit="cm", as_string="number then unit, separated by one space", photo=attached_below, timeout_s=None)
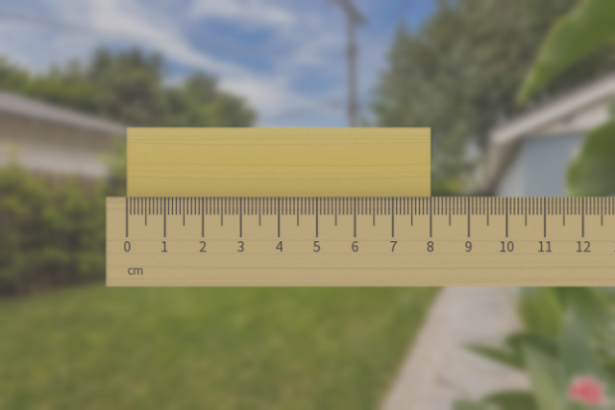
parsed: 8 cm
